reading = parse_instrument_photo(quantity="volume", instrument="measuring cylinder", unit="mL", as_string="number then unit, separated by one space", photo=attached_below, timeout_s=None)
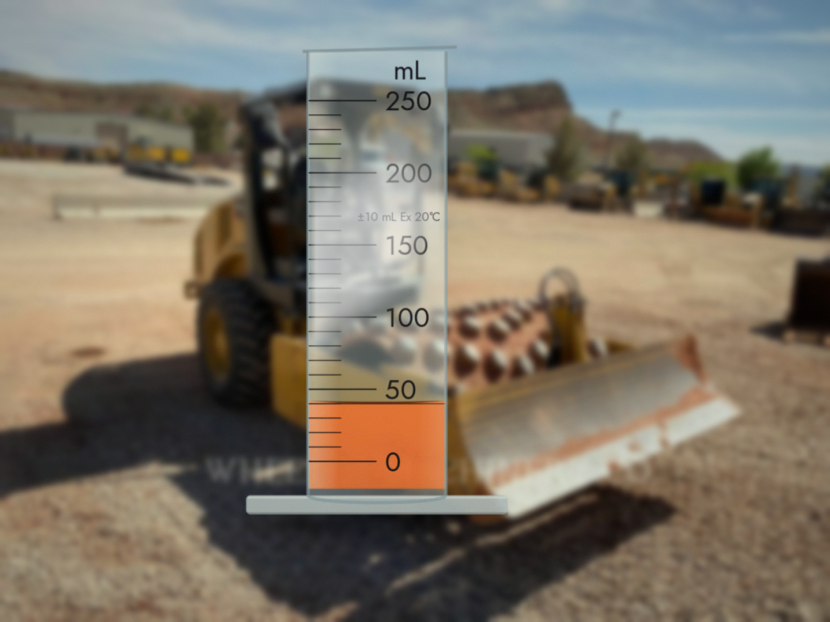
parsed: 40 mL
